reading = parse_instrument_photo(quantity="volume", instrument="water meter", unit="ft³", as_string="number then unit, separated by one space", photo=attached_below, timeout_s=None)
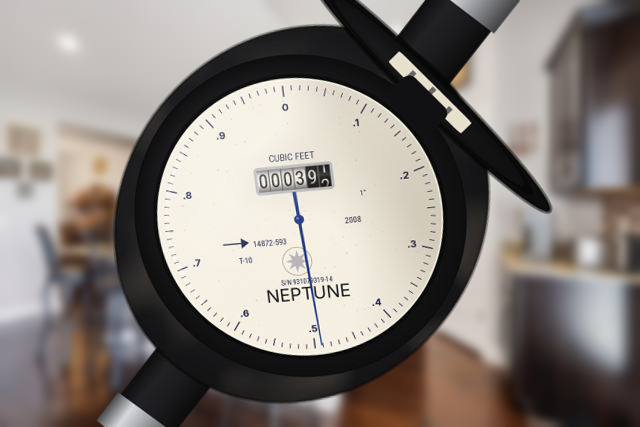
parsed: 391.49 ft³
